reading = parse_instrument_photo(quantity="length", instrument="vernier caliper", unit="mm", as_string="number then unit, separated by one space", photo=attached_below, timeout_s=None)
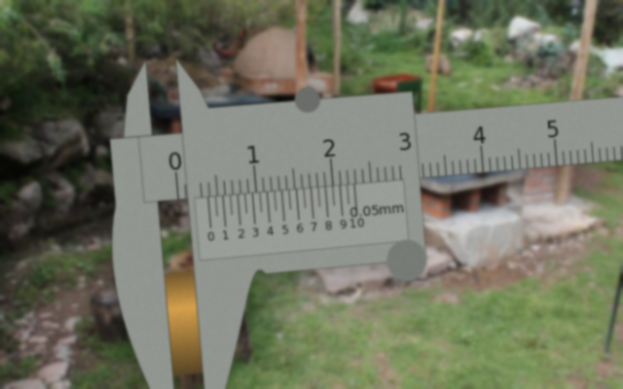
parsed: 3.8 mm
